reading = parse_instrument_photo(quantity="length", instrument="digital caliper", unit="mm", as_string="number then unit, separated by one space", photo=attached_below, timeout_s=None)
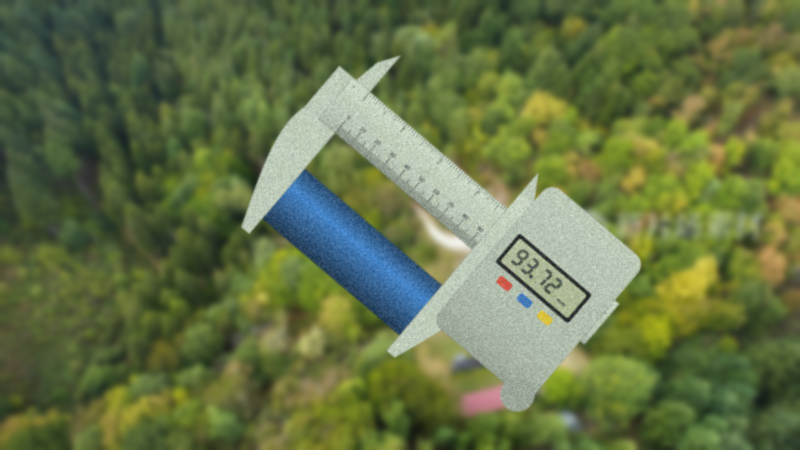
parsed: 93.72 mm
